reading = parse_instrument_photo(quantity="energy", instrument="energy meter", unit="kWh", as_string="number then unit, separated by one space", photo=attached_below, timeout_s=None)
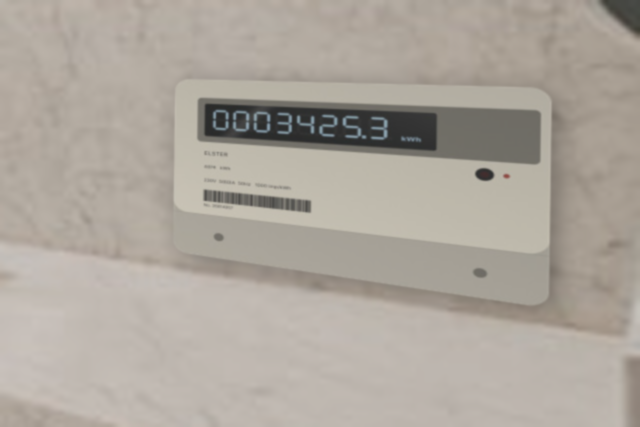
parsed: 3425.3 kWh
